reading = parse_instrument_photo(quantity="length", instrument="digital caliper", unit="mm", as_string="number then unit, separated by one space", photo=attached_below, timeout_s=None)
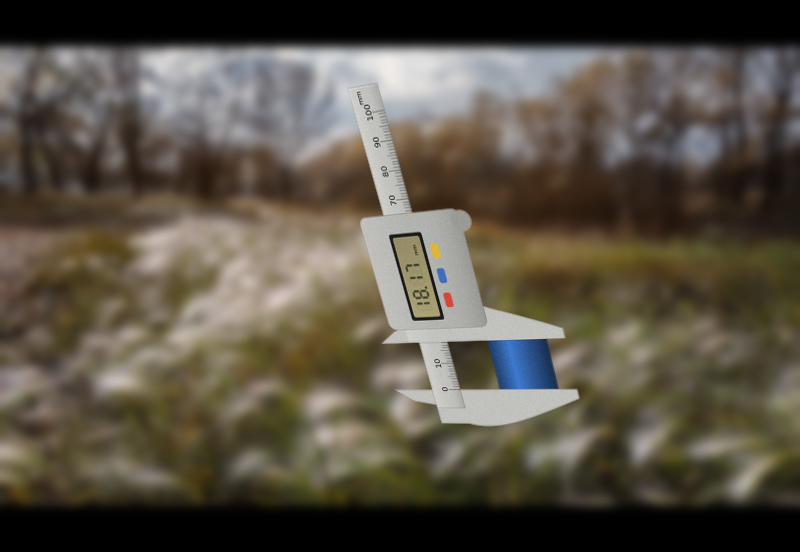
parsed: 18.17 mm
